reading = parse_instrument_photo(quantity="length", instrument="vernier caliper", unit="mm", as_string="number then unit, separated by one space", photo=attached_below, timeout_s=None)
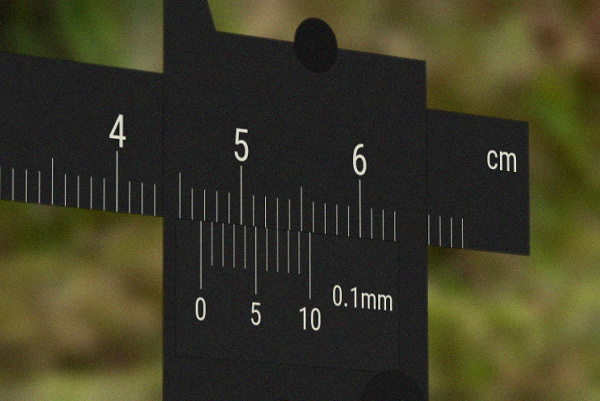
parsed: 46.7 mm
